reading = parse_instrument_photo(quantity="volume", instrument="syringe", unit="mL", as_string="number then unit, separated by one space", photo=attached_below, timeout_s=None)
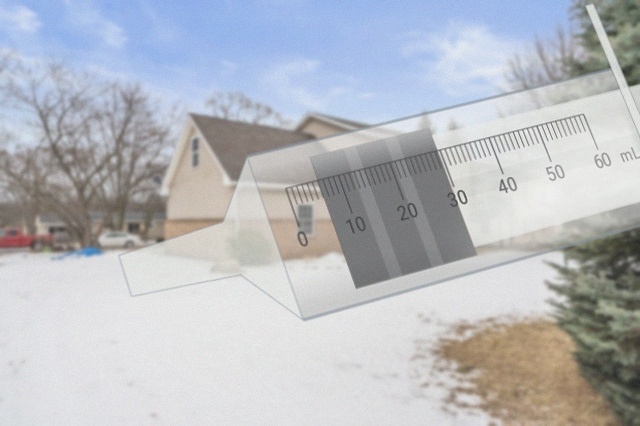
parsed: 6 mL
